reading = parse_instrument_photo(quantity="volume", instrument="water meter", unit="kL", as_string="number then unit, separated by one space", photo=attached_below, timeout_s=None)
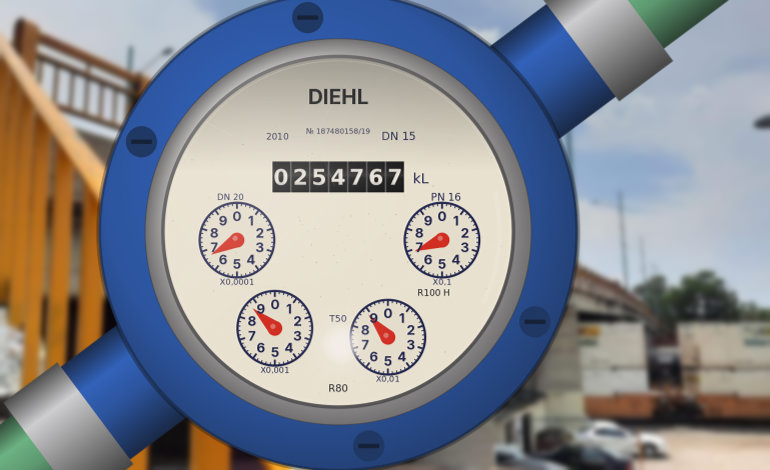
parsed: 254767.6886 kL
